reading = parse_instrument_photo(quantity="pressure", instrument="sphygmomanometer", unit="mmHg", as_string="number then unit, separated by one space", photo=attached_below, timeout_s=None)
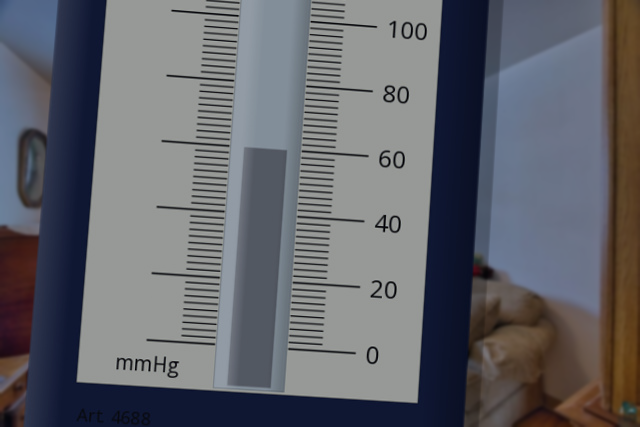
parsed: 60 mmHg
